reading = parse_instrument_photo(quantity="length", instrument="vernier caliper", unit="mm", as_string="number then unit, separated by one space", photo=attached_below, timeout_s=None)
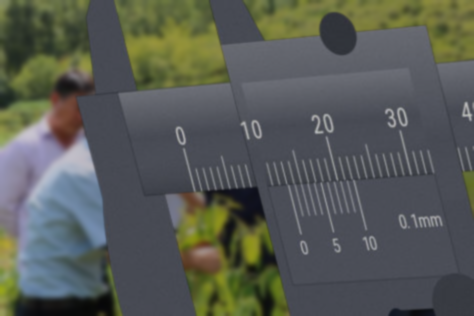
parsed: 13.2 mm
